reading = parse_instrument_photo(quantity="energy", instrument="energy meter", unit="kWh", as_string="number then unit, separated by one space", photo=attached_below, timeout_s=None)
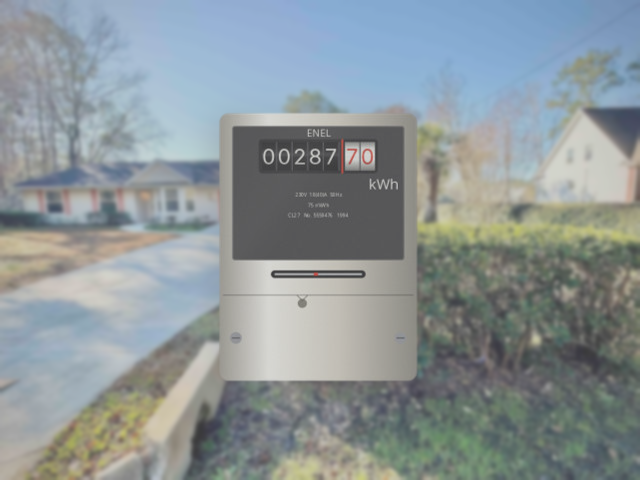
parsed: 287.70 kWh
